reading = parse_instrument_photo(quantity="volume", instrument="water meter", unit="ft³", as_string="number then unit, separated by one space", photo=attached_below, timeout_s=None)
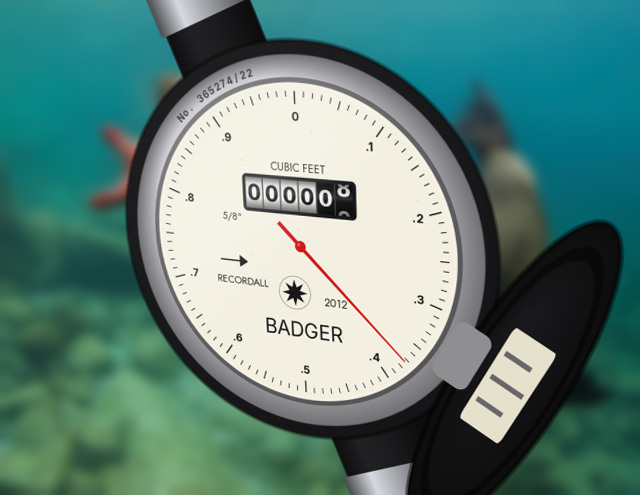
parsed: 8.37 ft³
